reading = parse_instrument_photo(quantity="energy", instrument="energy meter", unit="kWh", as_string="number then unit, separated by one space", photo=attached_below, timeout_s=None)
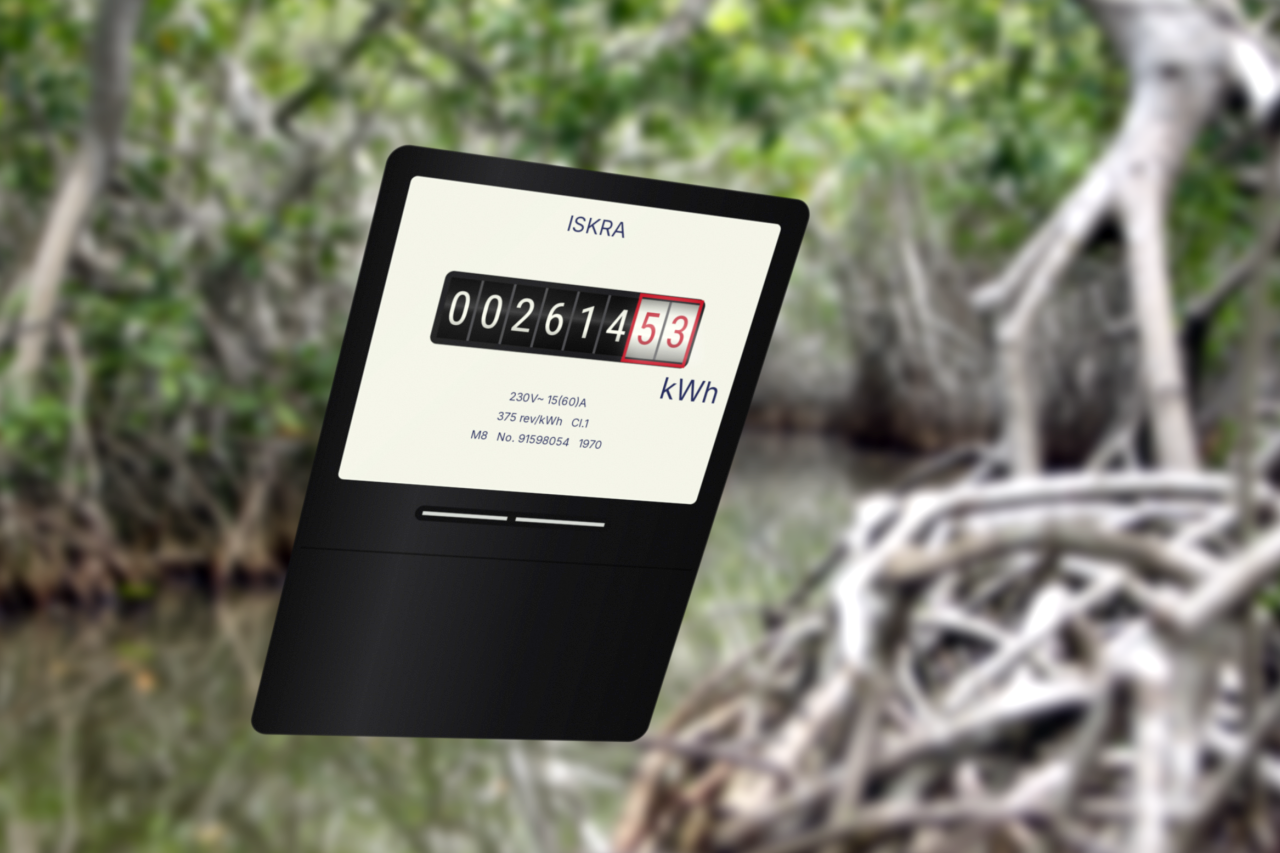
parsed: 2614.53 kWh
